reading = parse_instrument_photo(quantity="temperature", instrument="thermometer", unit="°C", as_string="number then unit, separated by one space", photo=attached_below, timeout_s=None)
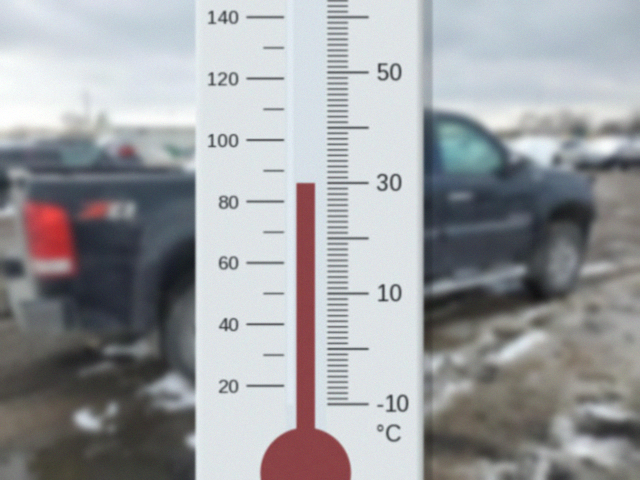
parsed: 30 °C
